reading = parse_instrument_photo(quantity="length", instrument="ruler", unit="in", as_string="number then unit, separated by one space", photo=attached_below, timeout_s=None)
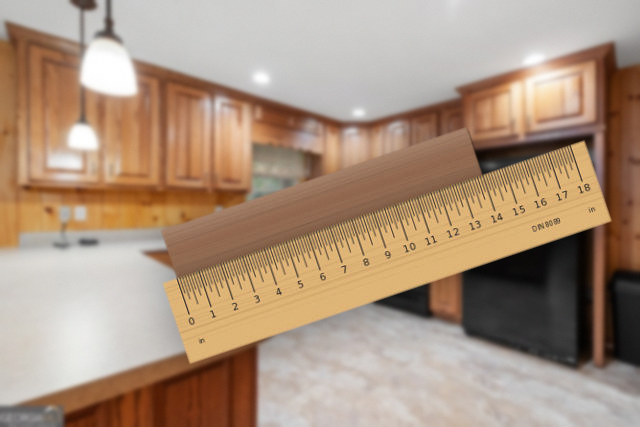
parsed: 14 in
